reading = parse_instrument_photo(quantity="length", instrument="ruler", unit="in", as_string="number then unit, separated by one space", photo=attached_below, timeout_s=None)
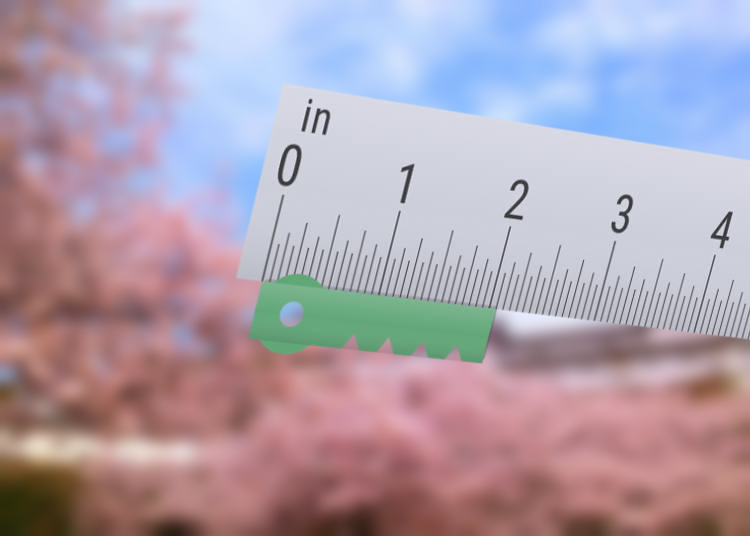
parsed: 2.0625 in
